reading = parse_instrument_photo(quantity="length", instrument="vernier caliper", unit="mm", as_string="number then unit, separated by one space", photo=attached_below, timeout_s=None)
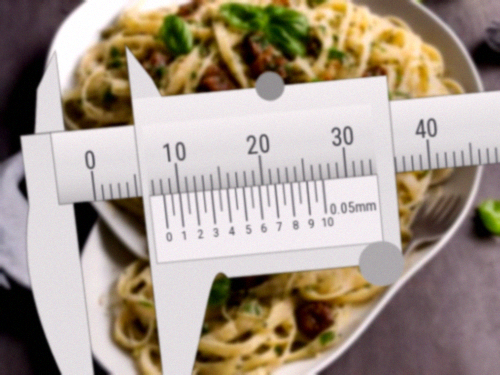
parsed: 8.2 mm
